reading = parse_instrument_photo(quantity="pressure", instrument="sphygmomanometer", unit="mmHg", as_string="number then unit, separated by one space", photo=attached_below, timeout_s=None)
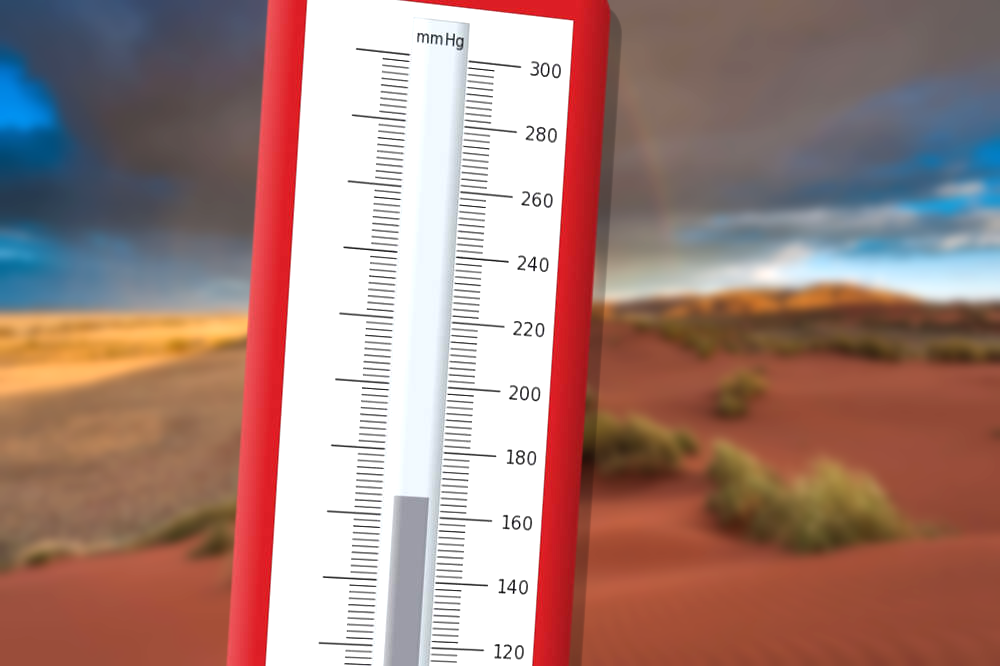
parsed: 166 mmHg
